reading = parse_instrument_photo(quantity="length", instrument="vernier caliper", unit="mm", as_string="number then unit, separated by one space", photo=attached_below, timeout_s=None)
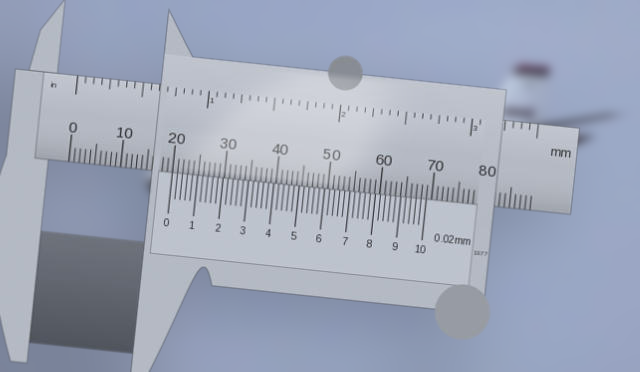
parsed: 20.0 mm
